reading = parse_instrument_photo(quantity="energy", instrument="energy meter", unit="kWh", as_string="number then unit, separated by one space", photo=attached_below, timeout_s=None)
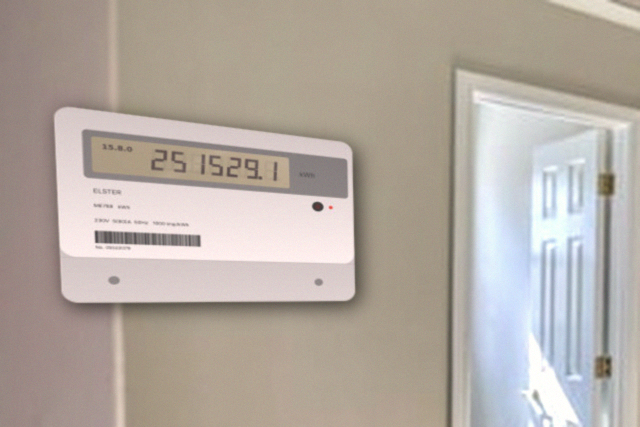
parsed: 251529.1 kWh
